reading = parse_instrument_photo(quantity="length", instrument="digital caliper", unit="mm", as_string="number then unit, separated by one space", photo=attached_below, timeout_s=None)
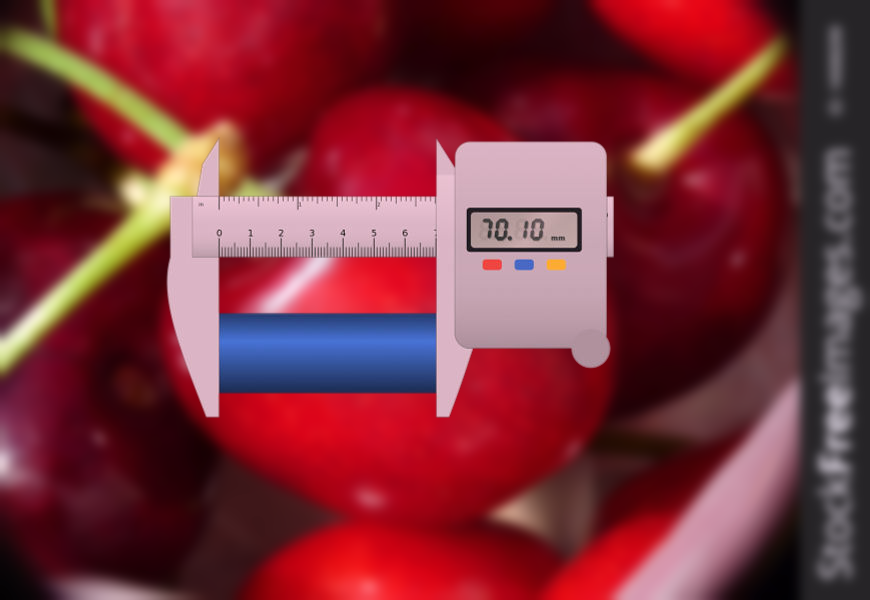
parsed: 70.10 mm
